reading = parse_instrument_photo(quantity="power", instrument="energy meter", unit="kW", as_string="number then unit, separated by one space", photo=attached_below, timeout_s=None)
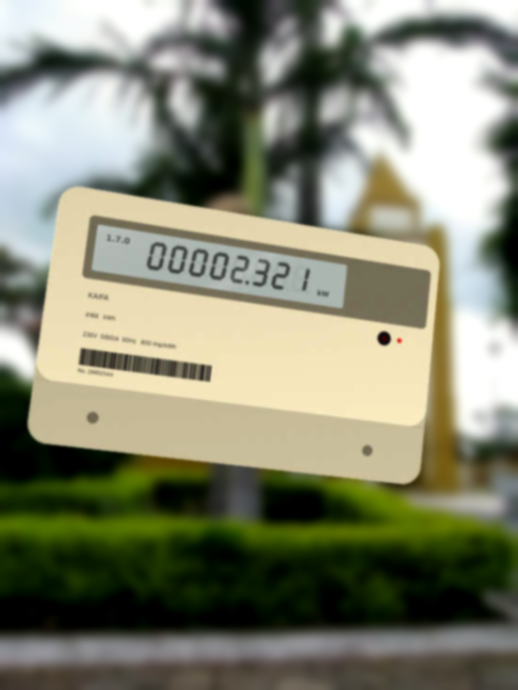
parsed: 2.321 kW
